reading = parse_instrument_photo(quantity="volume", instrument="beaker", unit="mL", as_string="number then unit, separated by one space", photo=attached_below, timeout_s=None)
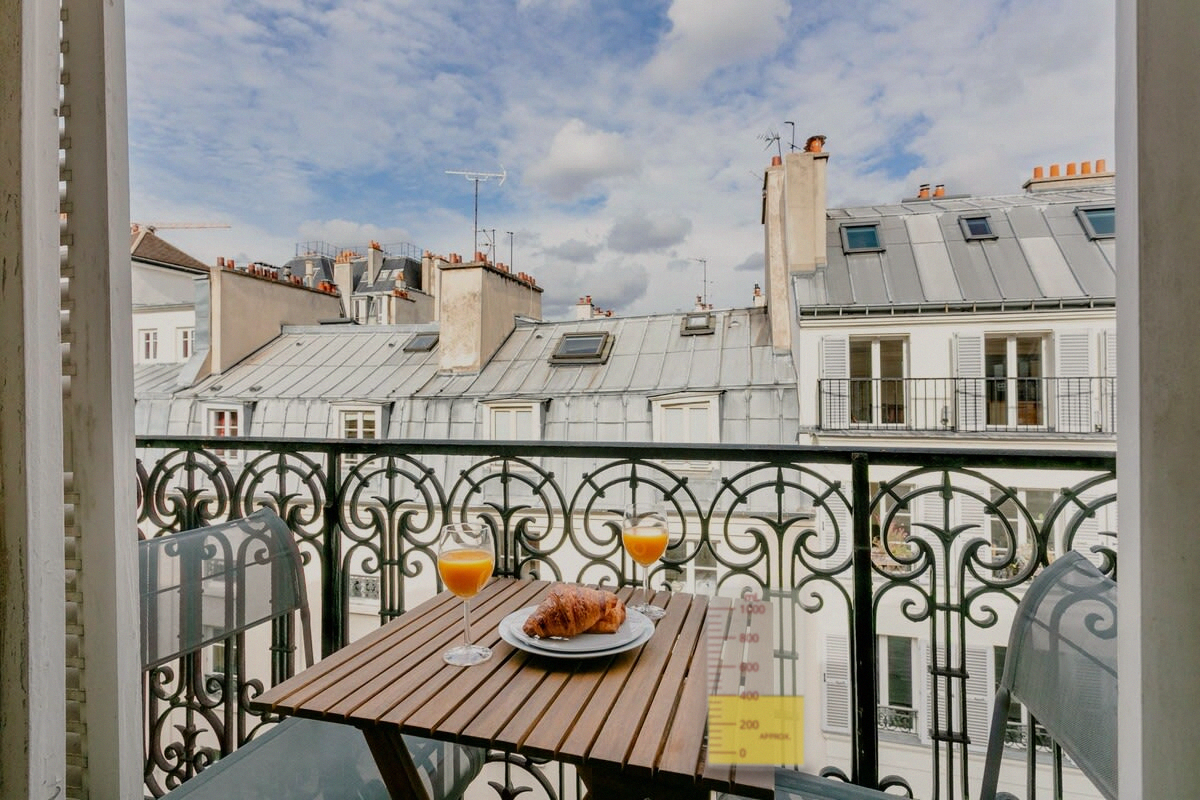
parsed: 400 mL
